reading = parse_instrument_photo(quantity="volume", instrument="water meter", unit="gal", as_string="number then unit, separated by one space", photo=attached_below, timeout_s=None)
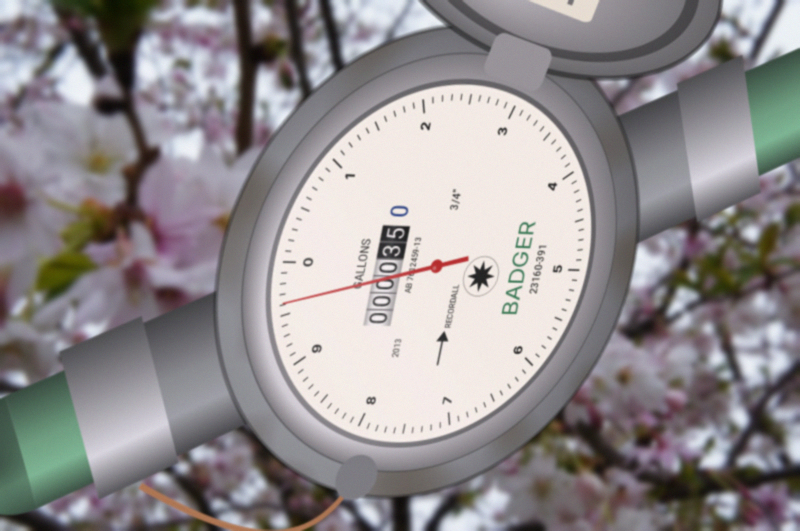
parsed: 349.6 gal
